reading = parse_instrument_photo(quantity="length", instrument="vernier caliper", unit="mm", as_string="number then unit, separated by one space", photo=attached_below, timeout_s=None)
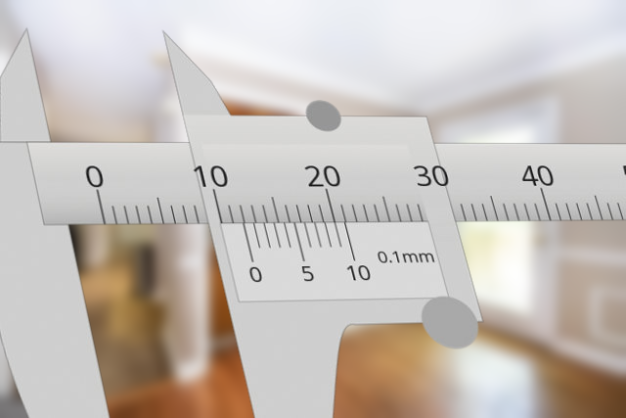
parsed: 11.9 mm
